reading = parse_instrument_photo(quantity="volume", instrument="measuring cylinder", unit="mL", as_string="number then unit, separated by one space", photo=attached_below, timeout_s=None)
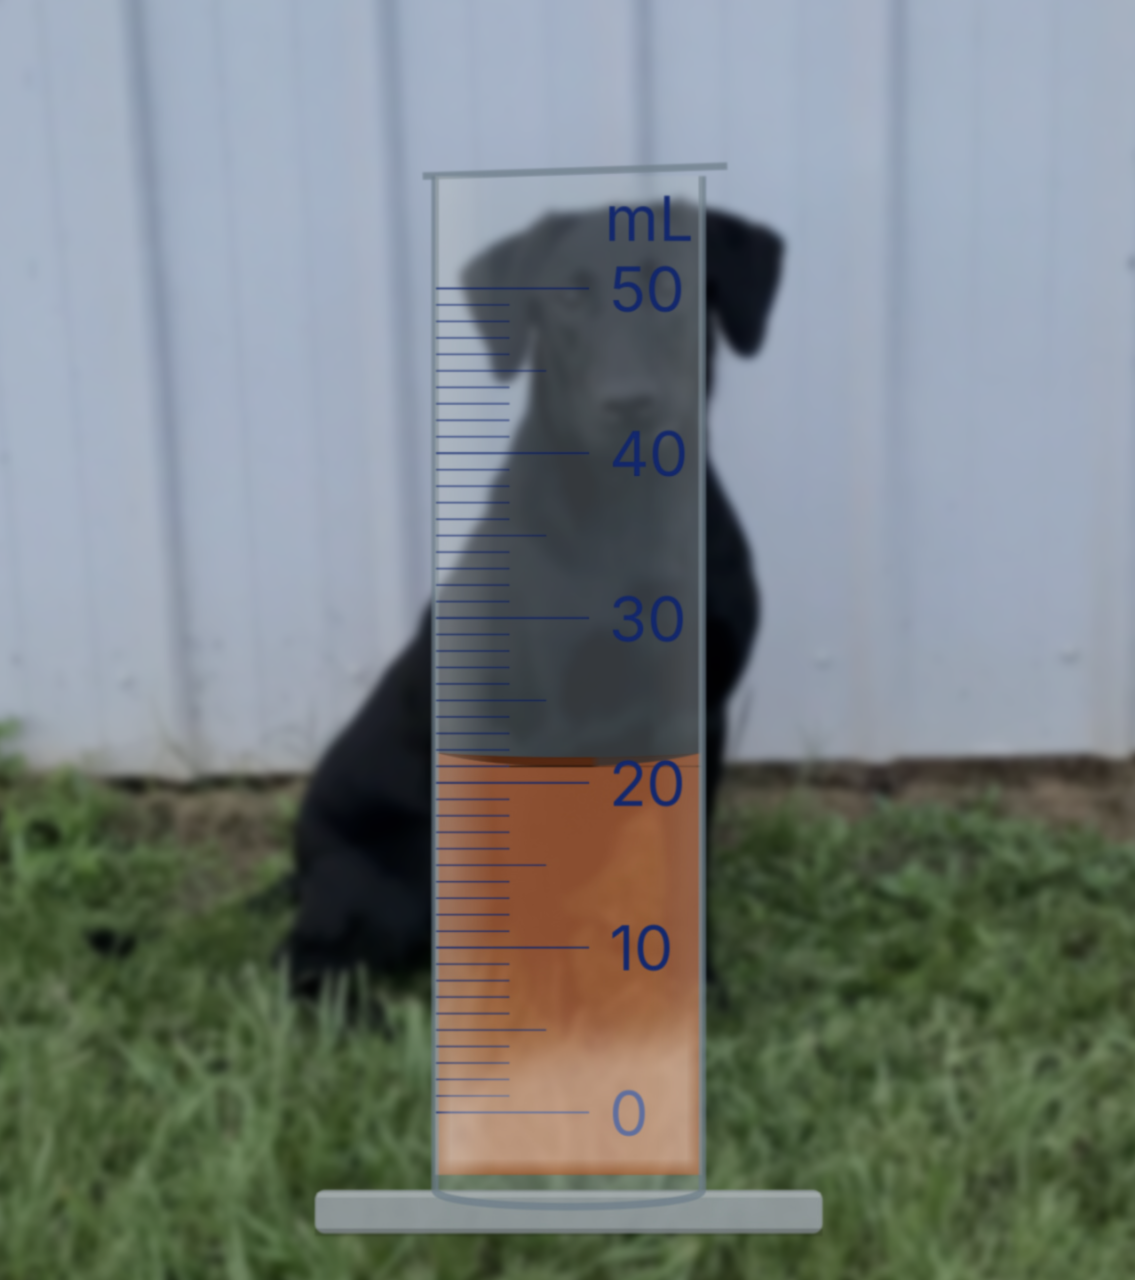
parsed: 21 mL
